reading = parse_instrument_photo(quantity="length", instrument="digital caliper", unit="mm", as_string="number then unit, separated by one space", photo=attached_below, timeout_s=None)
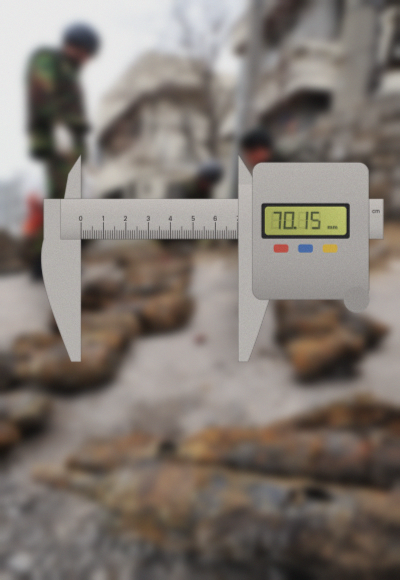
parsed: 70.15 mm
